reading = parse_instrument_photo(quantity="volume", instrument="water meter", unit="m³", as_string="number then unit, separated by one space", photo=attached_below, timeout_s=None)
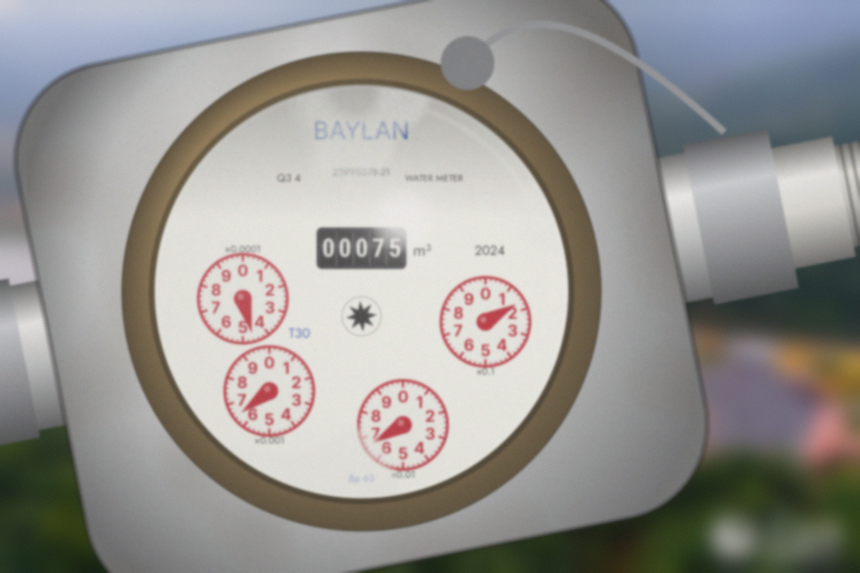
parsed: 75.1664 m³
